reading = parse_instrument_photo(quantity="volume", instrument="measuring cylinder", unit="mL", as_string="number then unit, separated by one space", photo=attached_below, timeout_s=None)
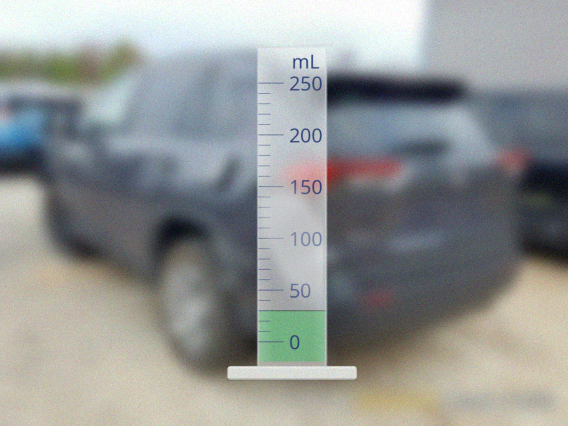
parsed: 30 mL
